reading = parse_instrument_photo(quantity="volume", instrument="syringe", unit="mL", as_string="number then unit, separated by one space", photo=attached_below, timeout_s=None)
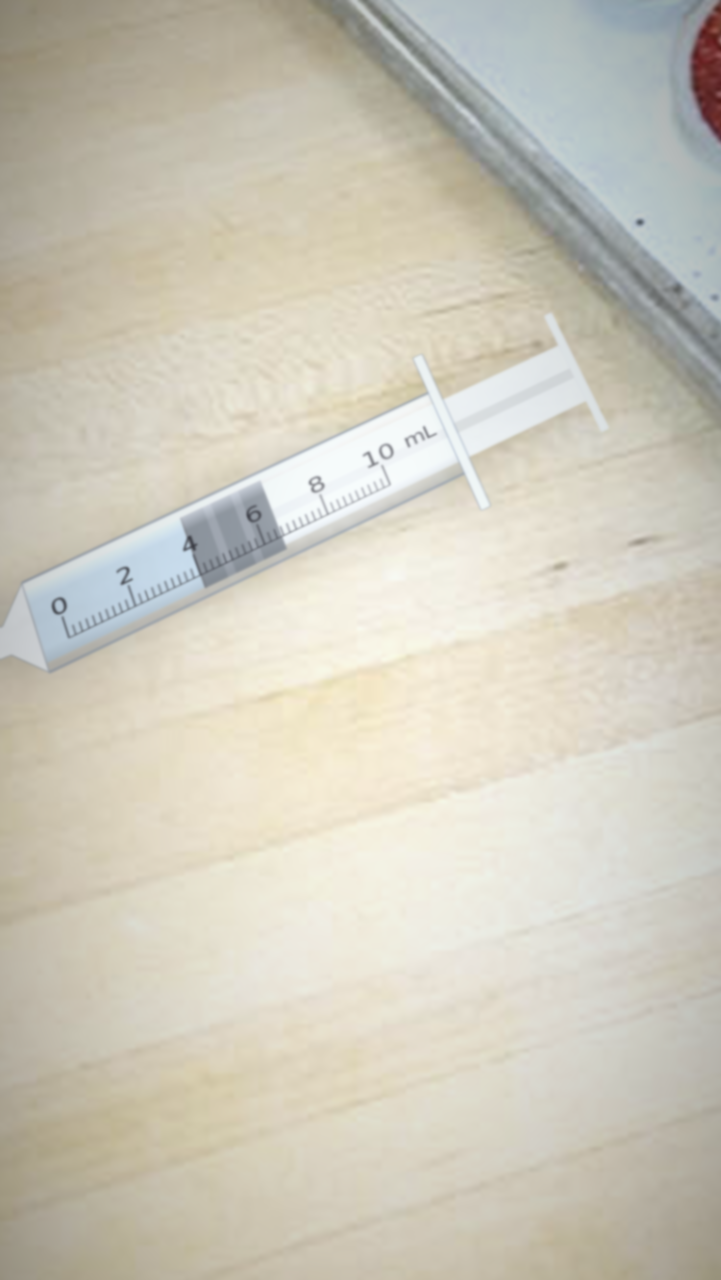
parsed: 4 mL
